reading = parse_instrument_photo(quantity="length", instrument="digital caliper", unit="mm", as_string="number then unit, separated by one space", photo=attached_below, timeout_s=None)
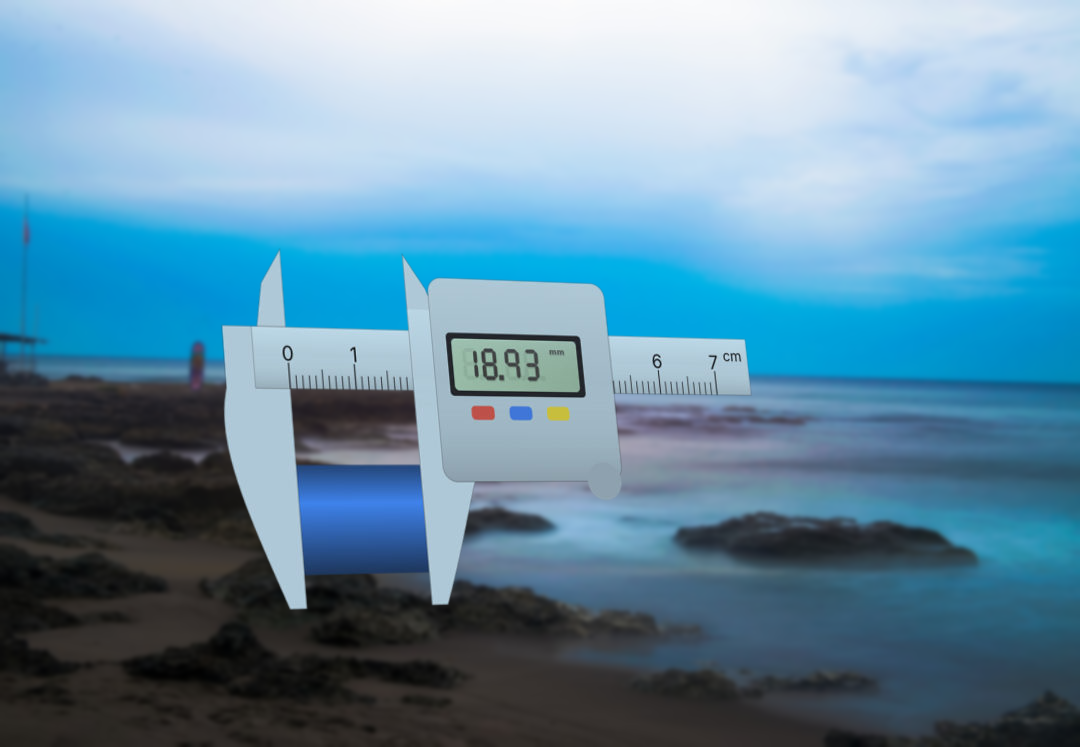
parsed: 18.93 mm
